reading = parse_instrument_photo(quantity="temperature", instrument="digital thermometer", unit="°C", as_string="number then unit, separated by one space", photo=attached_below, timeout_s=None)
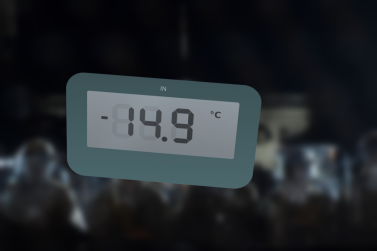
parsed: -14.9 °C
